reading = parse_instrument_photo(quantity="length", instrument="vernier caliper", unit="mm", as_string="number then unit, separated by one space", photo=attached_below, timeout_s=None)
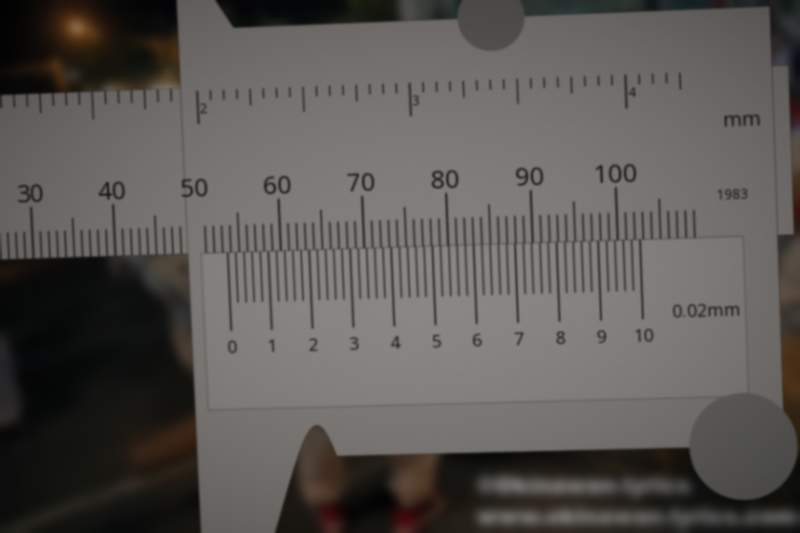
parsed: 53.6 mm
